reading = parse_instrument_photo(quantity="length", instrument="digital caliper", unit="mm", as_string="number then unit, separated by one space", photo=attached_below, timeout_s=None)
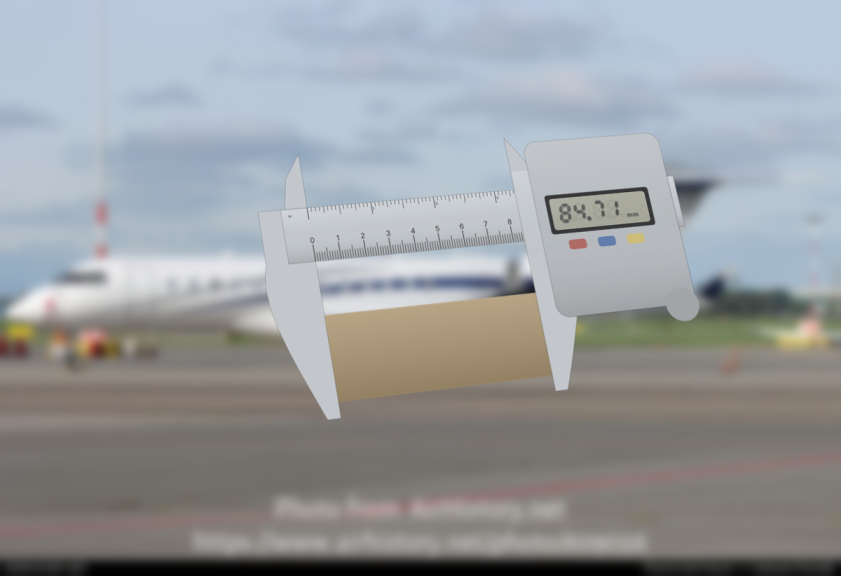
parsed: 84.71 mm
